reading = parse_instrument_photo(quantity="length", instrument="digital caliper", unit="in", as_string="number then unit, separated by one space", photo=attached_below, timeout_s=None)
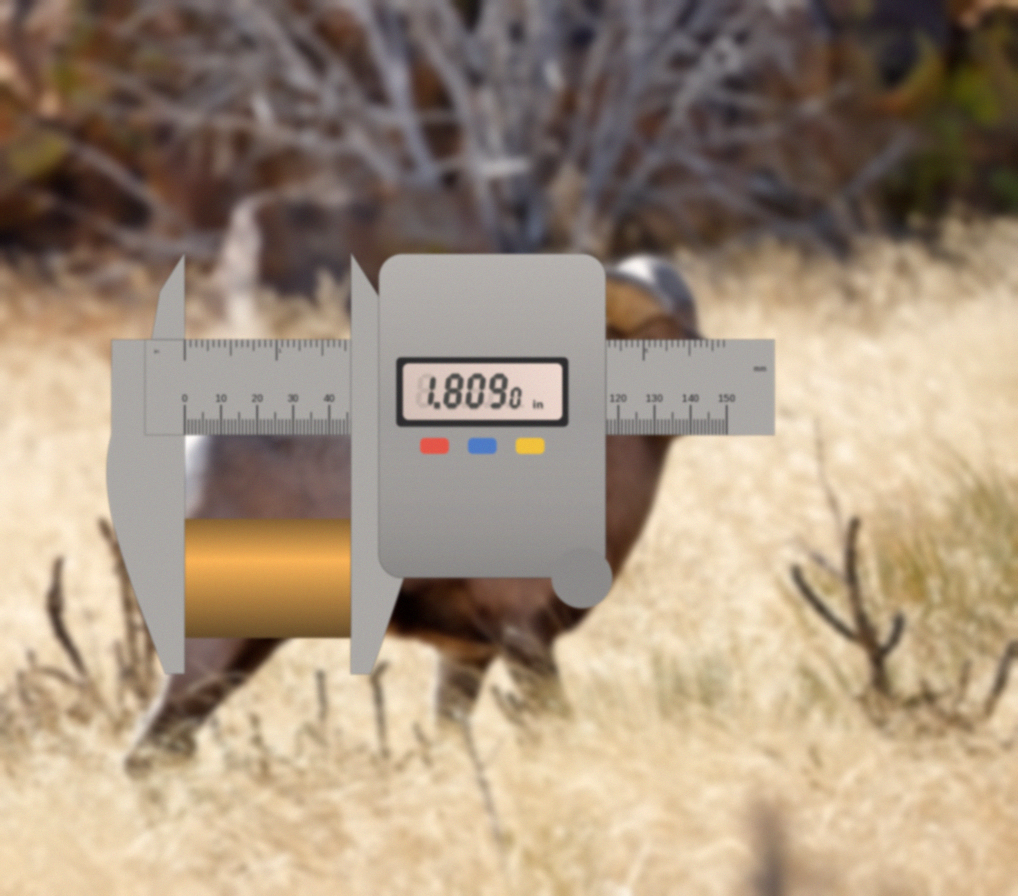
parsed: 1.8090 in
